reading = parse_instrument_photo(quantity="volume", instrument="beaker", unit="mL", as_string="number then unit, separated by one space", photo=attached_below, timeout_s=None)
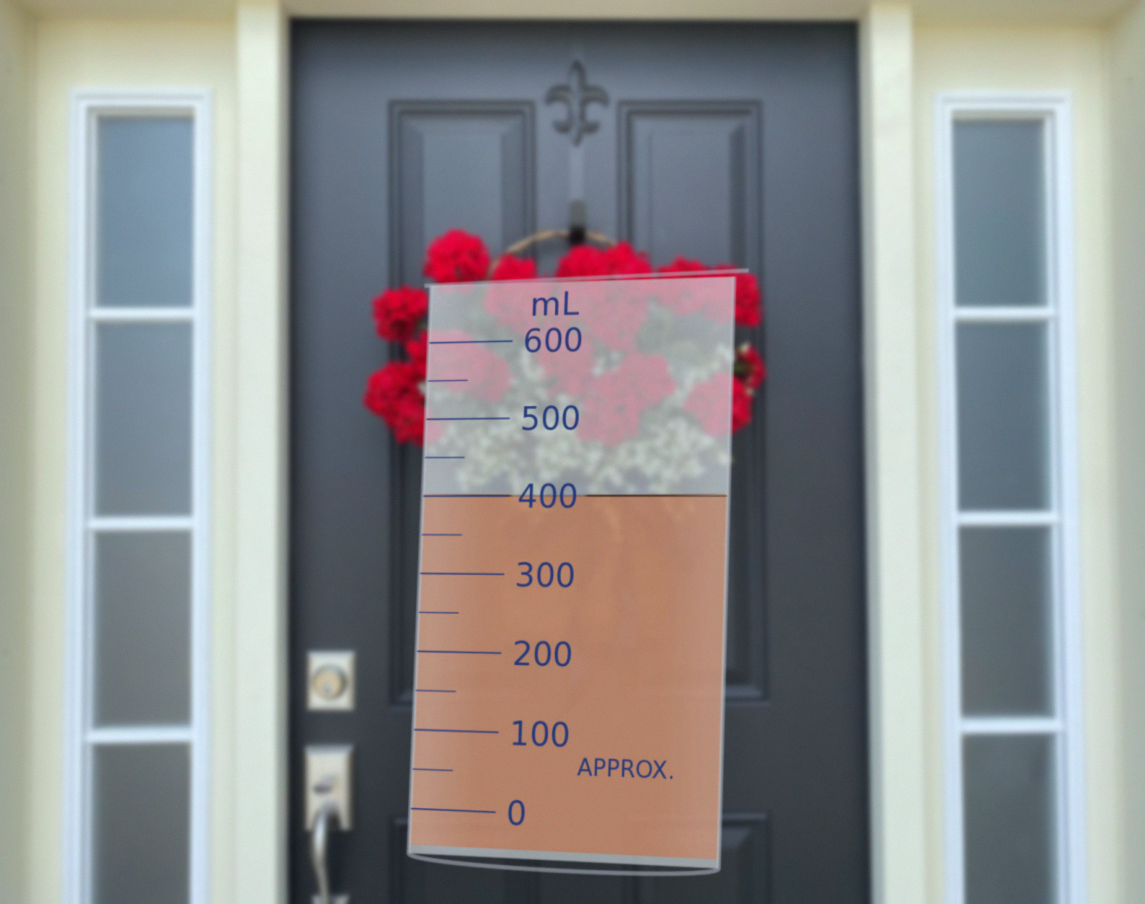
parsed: 400 mL
